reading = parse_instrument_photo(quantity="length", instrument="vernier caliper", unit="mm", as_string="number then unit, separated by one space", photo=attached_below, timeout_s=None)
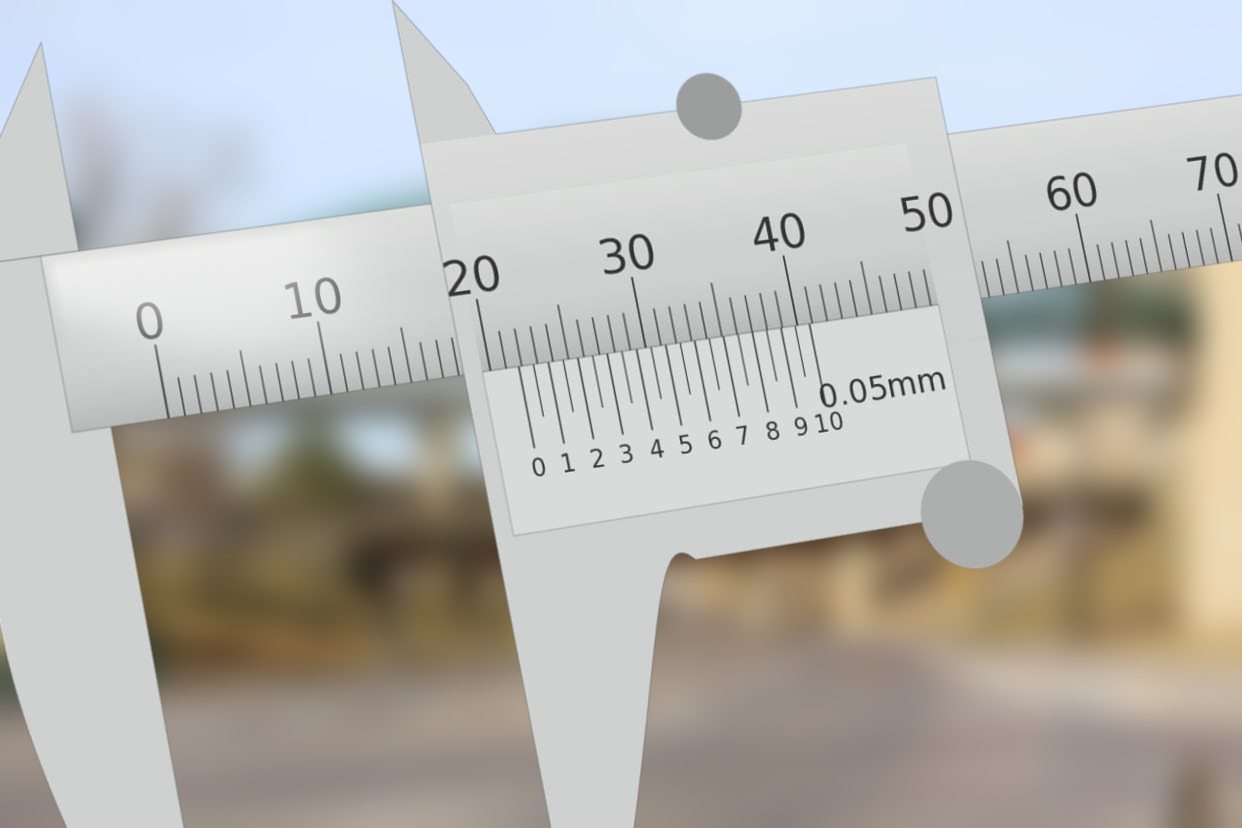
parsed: 21.8 mm
